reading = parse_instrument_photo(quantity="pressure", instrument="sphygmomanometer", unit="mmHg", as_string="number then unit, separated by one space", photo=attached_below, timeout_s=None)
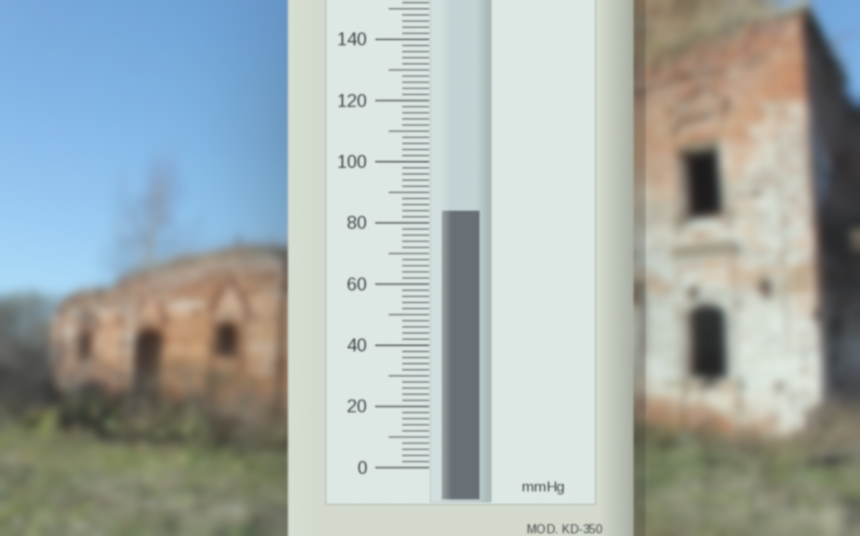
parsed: 84 mmHg
